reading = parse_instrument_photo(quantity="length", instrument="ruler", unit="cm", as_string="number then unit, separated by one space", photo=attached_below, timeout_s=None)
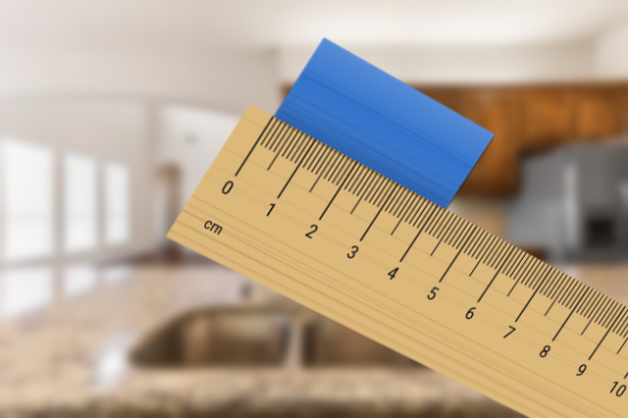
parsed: 4.2 cm
